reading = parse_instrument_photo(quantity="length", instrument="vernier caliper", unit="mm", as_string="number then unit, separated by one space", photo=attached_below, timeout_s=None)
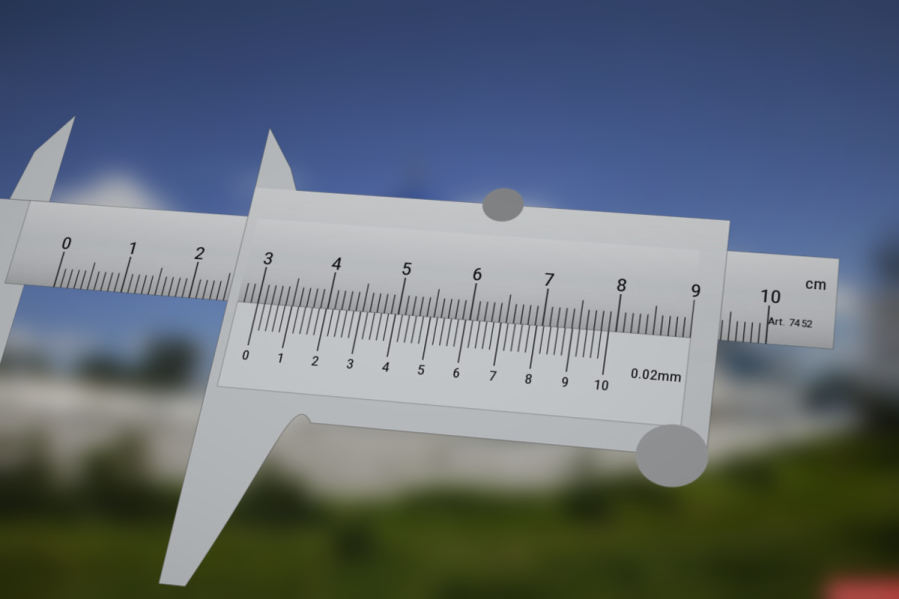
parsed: 30.0 mm
